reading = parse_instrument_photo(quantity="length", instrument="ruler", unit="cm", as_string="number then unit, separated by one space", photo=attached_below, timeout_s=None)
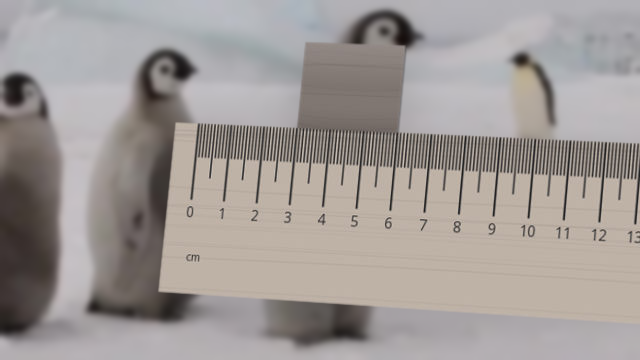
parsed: 3 cm
